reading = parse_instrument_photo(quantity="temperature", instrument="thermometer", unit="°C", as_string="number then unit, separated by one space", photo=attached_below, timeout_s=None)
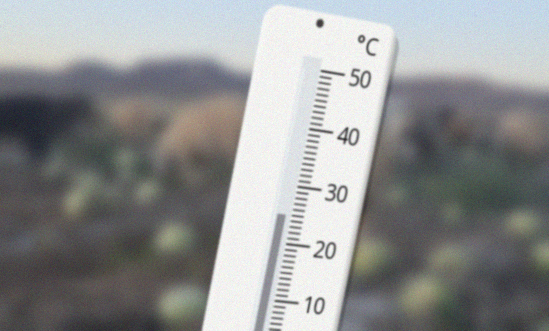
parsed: 25 °C
